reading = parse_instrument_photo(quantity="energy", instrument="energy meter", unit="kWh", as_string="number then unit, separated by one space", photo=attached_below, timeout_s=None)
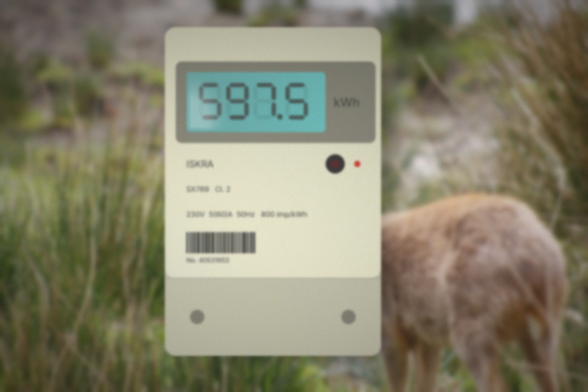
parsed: 597.5 kWh
